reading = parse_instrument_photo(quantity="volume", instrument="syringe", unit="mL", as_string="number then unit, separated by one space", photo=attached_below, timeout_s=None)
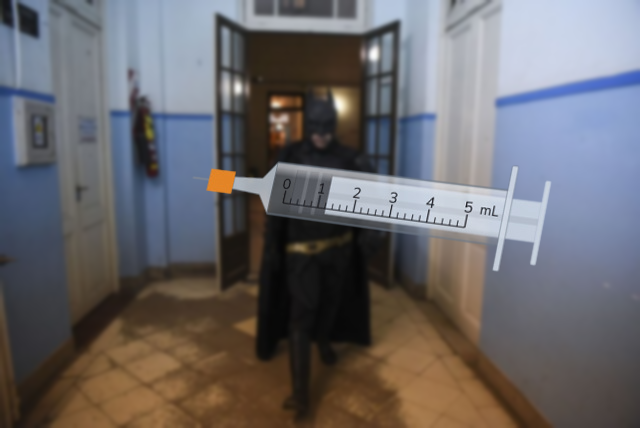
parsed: 0.2 mL
